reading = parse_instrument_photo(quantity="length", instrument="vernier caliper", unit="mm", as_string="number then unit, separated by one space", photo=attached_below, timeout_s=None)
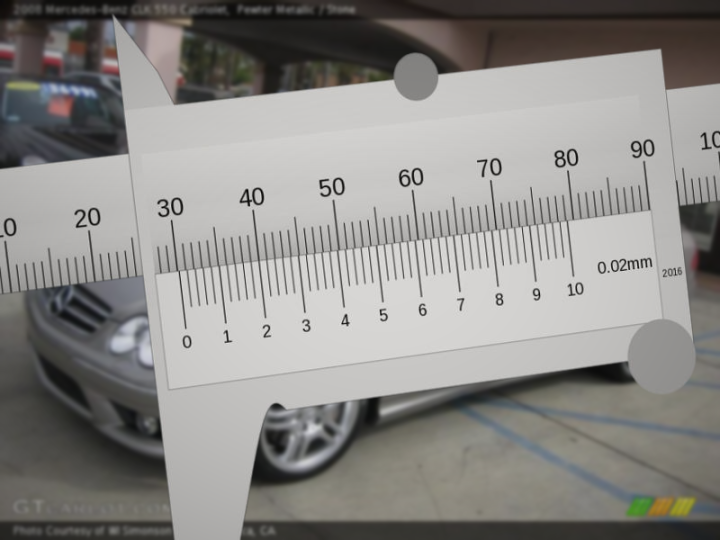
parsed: 30.2 mm
